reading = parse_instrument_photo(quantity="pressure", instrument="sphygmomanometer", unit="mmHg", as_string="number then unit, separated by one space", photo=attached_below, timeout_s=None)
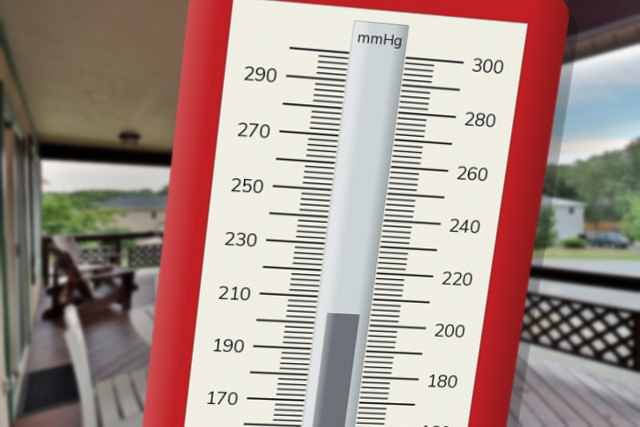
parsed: 204 mmHg
